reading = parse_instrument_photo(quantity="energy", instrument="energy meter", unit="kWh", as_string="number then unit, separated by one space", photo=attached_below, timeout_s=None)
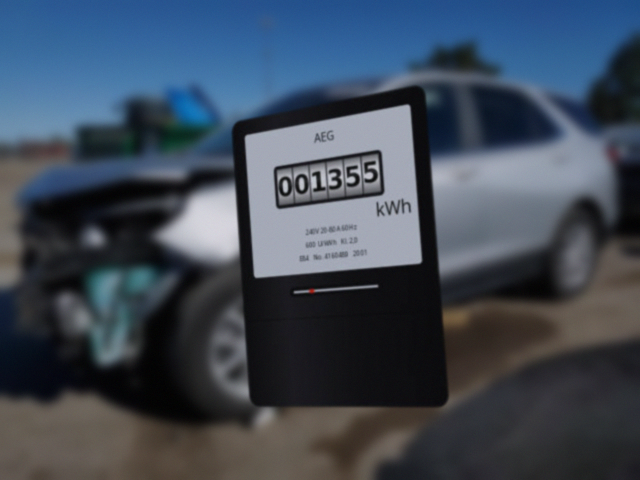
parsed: 1355 kWh
